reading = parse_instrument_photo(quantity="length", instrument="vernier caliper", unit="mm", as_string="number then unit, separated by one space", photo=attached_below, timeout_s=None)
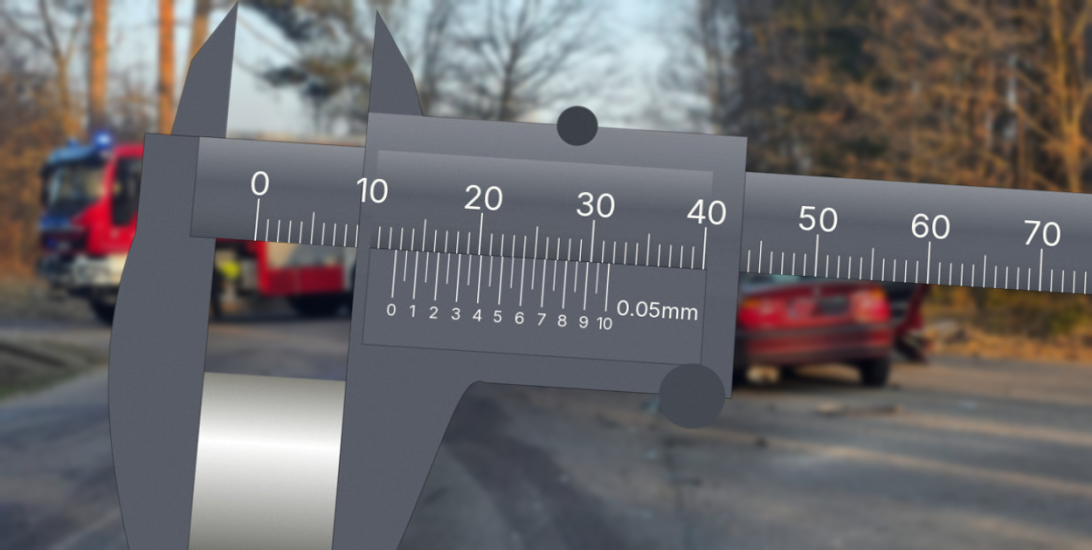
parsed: 12.6 mm
